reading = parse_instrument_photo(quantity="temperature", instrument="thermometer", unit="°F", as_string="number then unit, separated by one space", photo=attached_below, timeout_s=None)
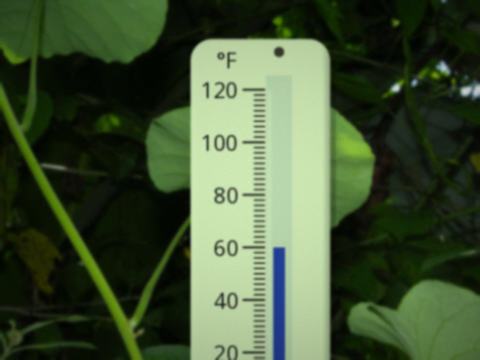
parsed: 60 °F
